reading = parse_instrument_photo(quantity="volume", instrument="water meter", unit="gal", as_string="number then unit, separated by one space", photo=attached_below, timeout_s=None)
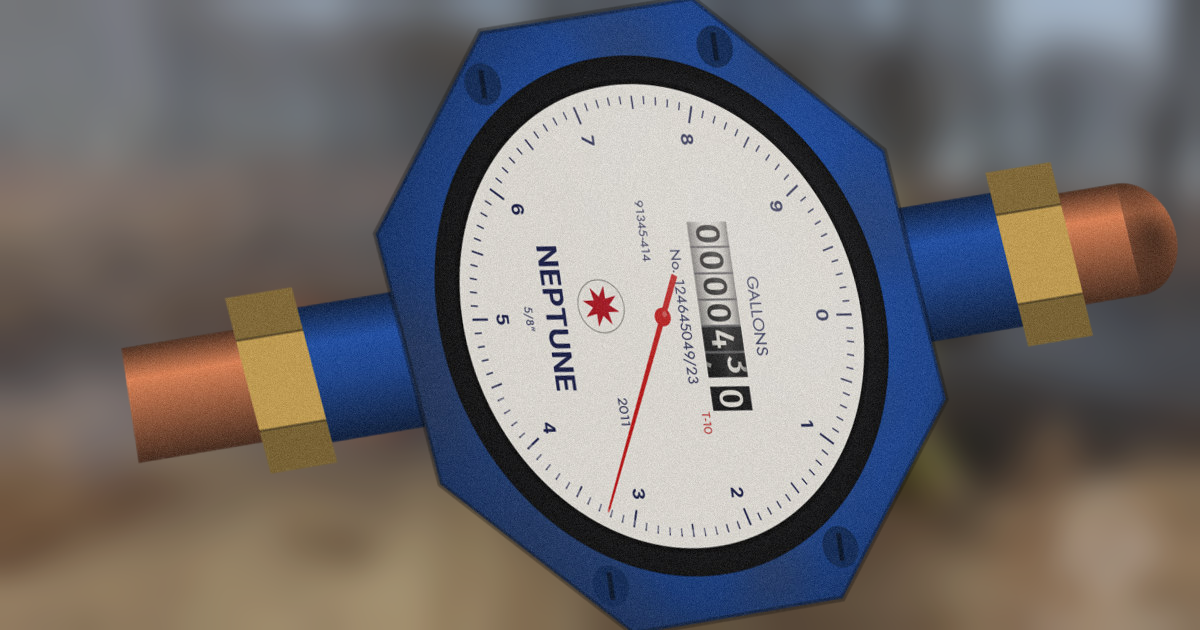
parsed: 433.2 gal
